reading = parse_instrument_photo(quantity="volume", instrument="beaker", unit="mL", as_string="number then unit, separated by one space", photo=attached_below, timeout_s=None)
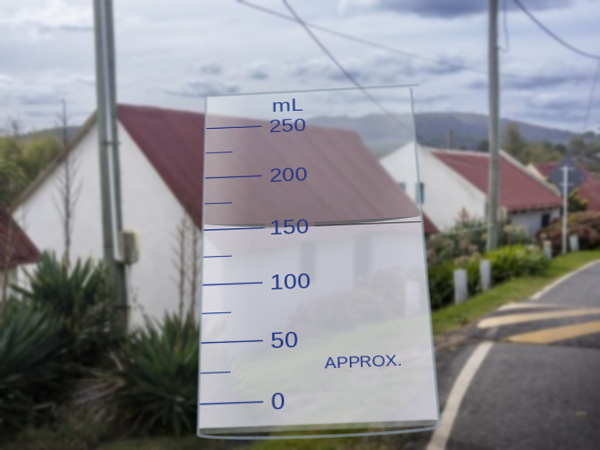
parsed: 150 mL
